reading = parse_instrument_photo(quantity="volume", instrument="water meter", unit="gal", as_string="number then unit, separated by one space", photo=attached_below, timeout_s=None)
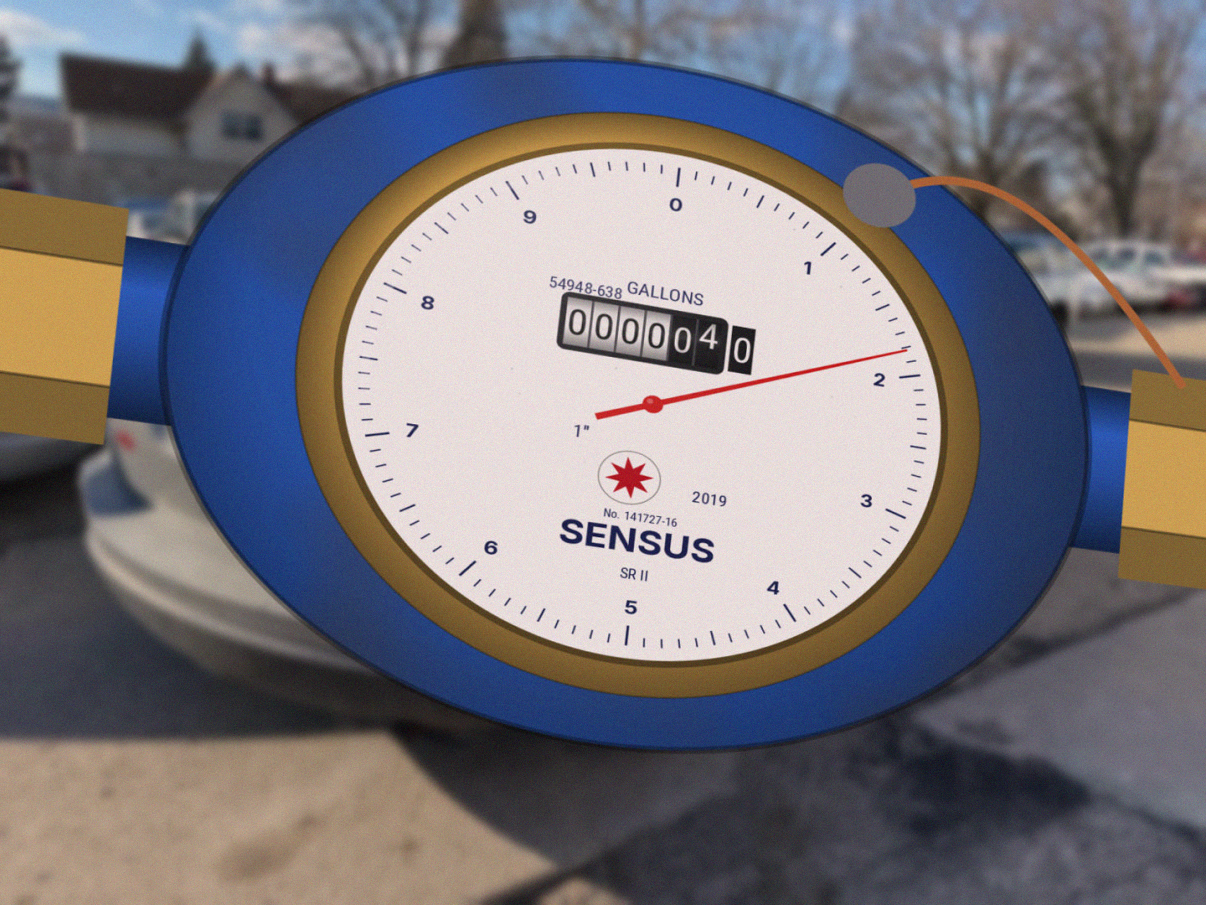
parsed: 41.8 gal
